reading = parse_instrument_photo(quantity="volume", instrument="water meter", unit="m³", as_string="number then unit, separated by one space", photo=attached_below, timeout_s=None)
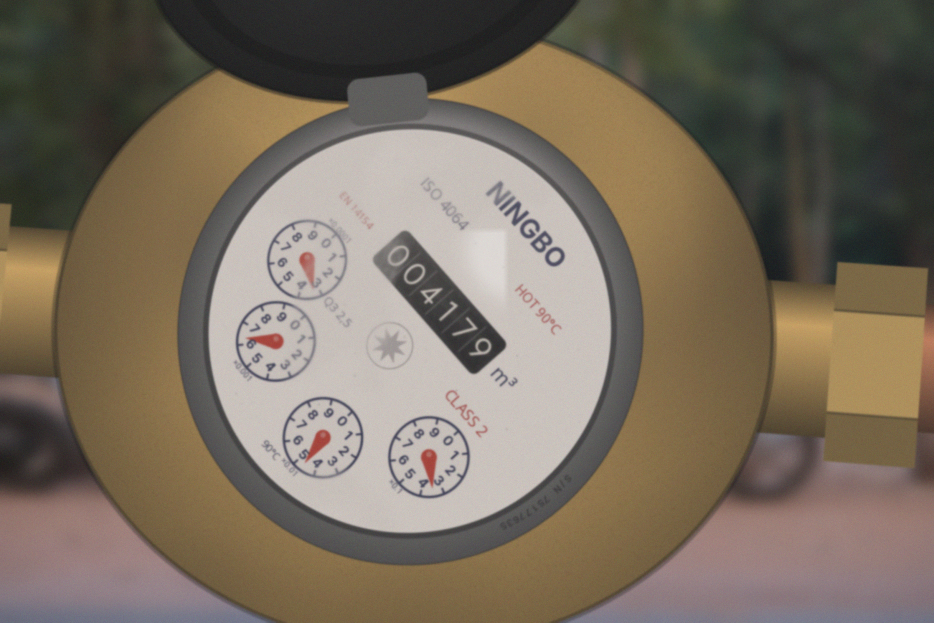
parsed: 4179.3463 m³
